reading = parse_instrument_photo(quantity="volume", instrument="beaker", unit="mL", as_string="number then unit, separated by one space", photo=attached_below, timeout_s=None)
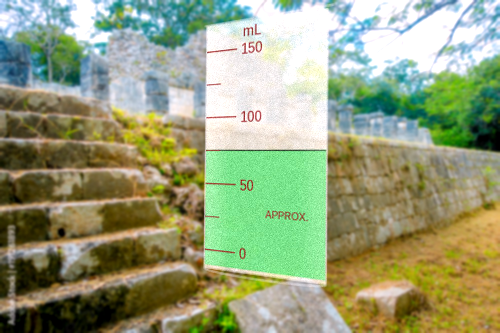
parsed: 75 mL
